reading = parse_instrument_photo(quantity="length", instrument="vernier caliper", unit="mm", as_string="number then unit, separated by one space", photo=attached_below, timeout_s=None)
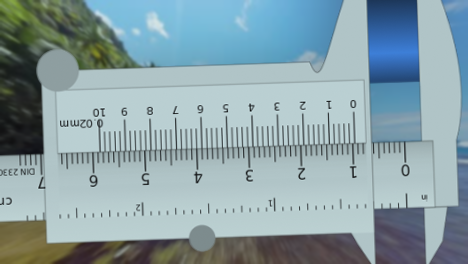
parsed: 9.6 mm
